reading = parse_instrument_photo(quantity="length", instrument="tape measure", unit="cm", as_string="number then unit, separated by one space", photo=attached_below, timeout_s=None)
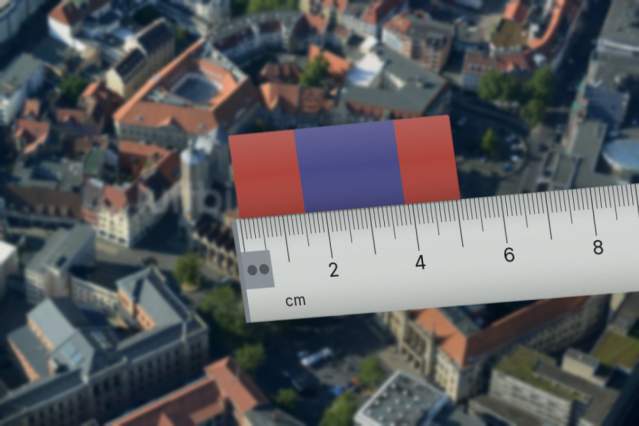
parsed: 5.1 cm
